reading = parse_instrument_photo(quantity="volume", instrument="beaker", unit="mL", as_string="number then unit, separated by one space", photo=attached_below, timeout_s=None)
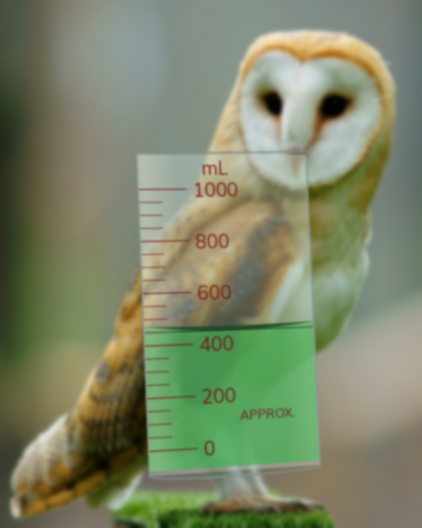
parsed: 450 mL
